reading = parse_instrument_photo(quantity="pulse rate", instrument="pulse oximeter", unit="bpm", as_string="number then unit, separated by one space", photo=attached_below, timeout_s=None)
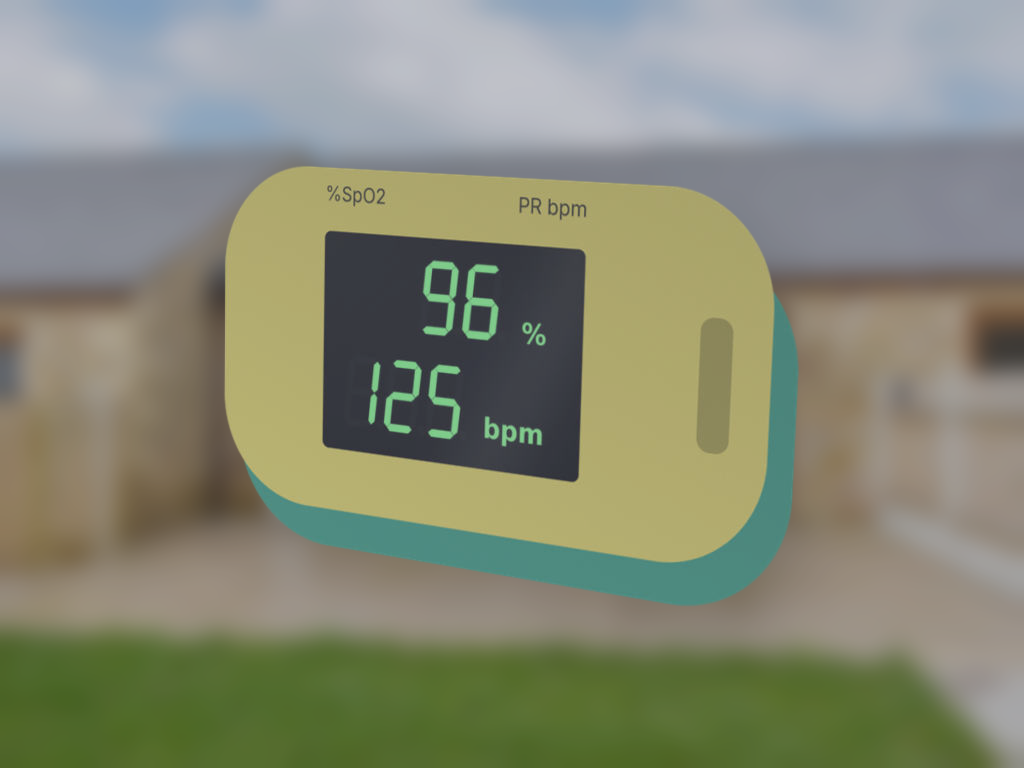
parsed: 125 bpm
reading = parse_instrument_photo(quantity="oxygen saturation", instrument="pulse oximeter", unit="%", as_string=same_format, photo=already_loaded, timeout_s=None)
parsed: 96 %
